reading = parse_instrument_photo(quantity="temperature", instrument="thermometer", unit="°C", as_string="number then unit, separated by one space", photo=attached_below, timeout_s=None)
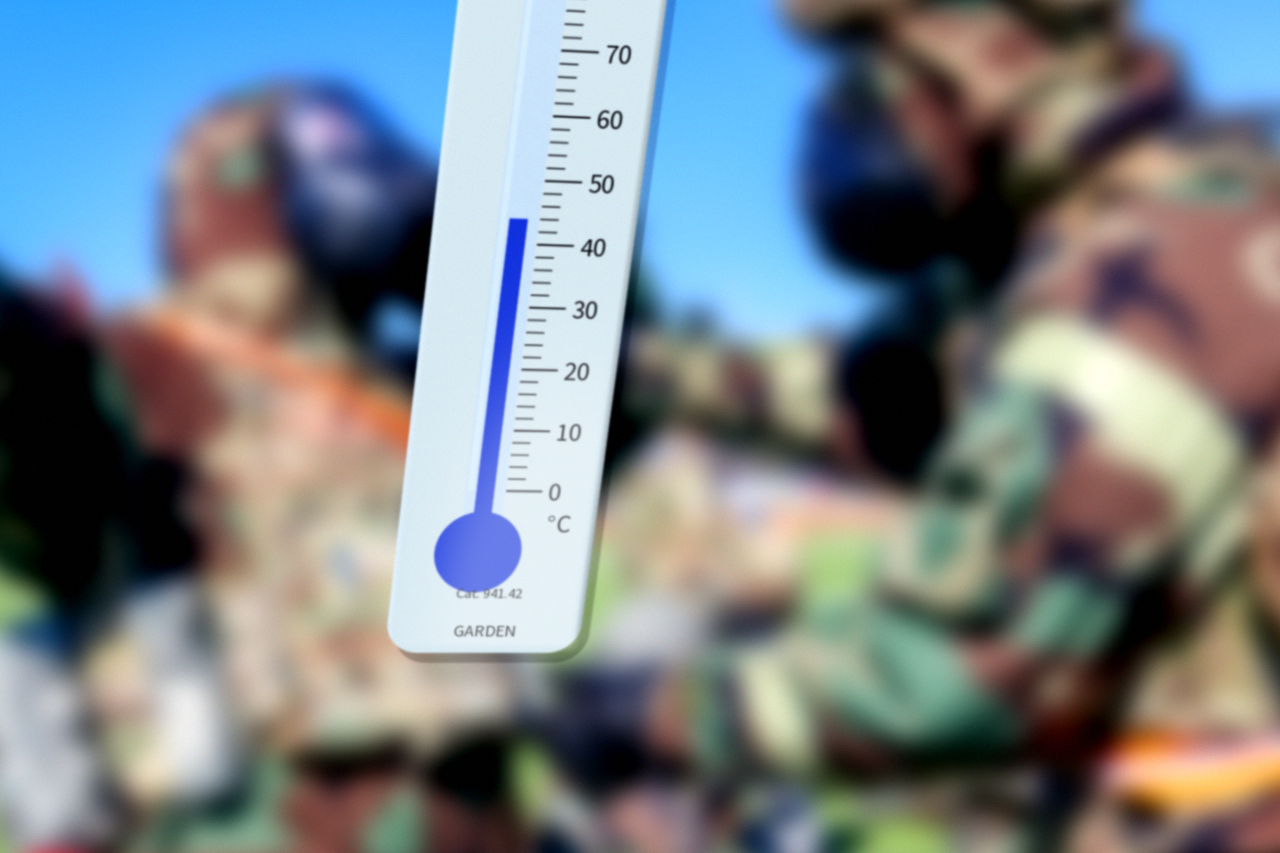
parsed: 44 °C
